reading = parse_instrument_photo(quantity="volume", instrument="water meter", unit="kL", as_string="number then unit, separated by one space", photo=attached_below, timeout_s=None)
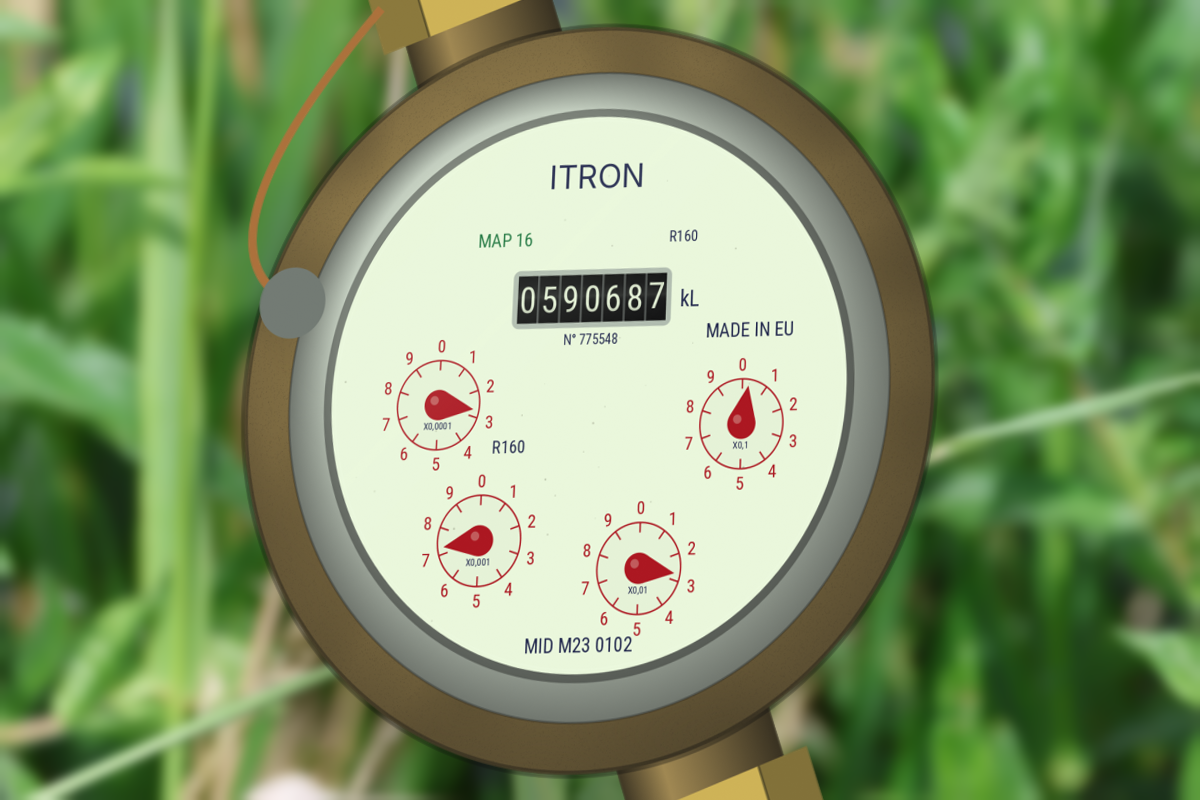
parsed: 590687.0272 kL
